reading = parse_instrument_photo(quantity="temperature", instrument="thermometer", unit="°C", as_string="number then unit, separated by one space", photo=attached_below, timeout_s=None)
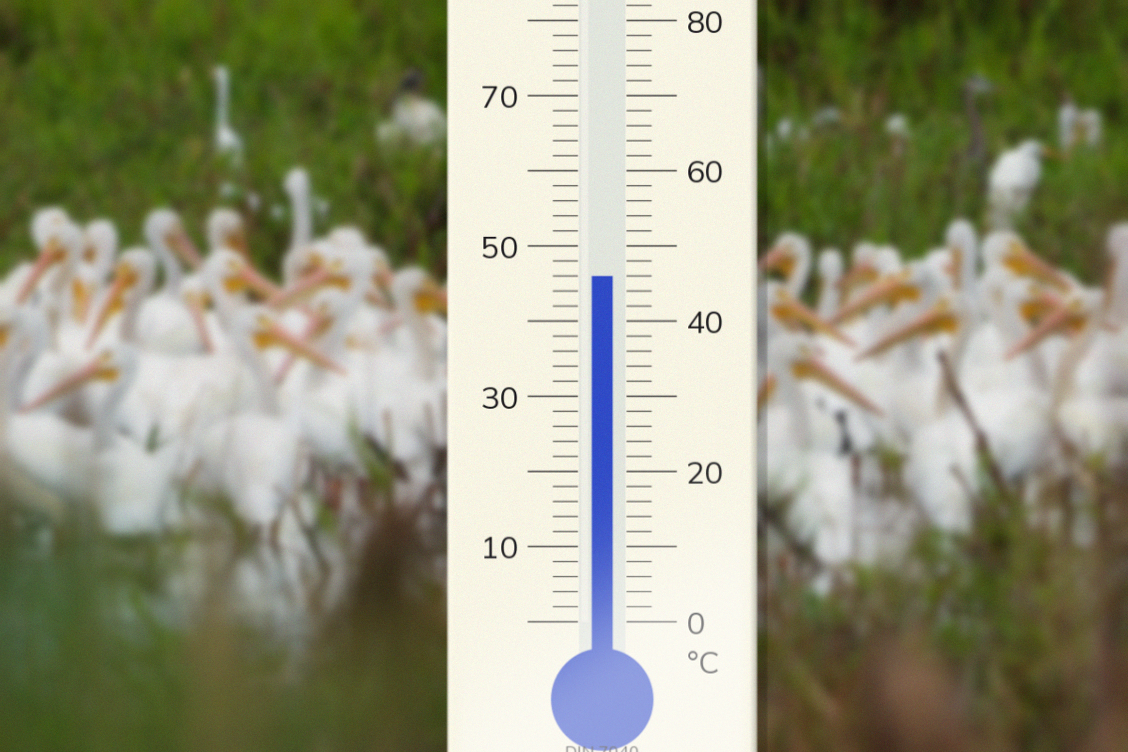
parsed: 46 °C
